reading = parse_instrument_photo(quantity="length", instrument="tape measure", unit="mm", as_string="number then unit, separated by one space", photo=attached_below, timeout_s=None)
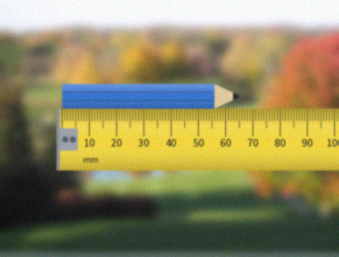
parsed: 65 mm
